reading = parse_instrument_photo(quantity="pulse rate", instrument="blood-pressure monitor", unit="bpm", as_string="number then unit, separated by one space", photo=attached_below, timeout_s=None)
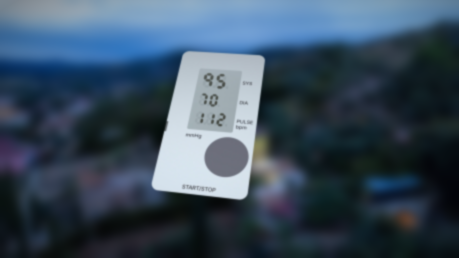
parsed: 112 bpm
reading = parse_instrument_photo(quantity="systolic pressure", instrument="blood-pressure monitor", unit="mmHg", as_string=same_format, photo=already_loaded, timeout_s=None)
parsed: 95 mmHg
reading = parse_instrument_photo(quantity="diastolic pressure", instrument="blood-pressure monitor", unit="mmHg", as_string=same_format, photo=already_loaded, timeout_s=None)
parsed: 70 mmHg
